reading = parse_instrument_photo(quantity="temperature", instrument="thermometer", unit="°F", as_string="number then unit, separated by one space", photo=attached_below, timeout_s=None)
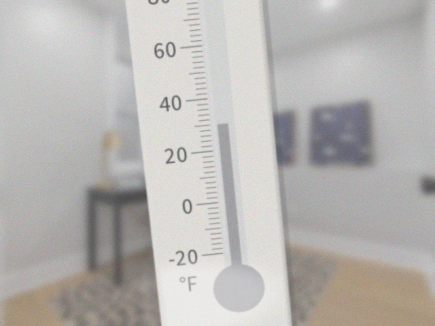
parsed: 30 °F
